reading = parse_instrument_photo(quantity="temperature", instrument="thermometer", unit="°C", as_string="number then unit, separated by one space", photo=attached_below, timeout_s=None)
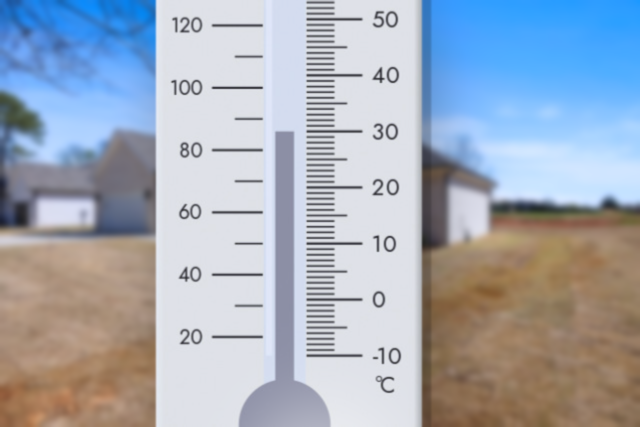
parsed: 30 °C
